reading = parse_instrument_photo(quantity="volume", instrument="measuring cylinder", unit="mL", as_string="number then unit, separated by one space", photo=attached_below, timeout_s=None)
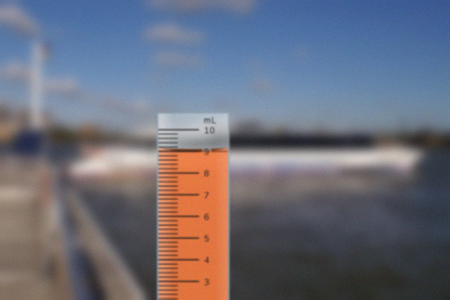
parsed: 9 mL
